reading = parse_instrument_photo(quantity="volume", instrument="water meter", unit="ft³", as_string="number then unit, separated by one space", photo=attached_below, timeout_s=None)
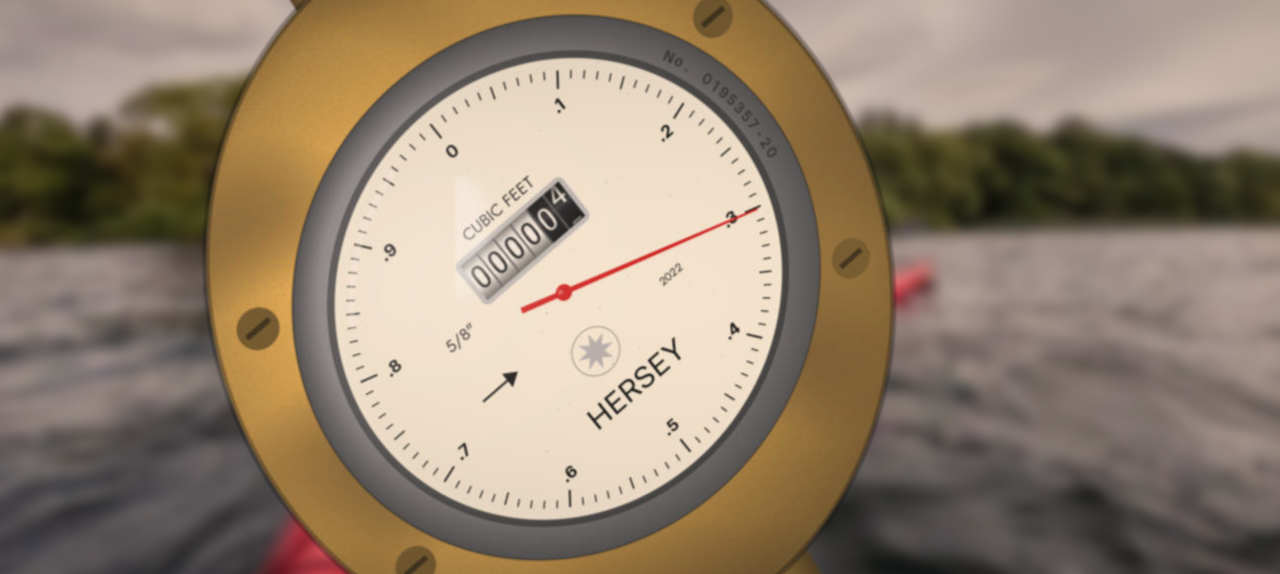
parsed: 4.30 ft³
